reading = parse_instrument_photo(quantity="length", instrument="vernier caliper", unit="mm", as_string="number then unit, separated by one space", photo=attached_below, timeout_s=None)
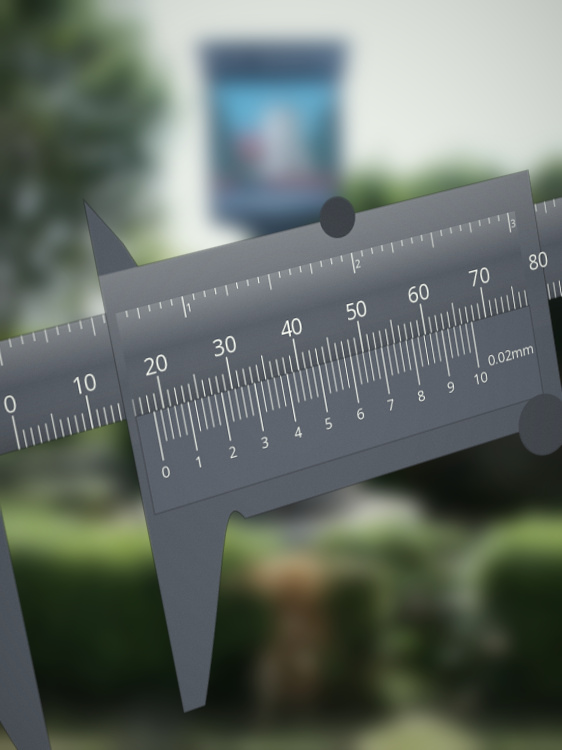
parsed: 18.6 mm
